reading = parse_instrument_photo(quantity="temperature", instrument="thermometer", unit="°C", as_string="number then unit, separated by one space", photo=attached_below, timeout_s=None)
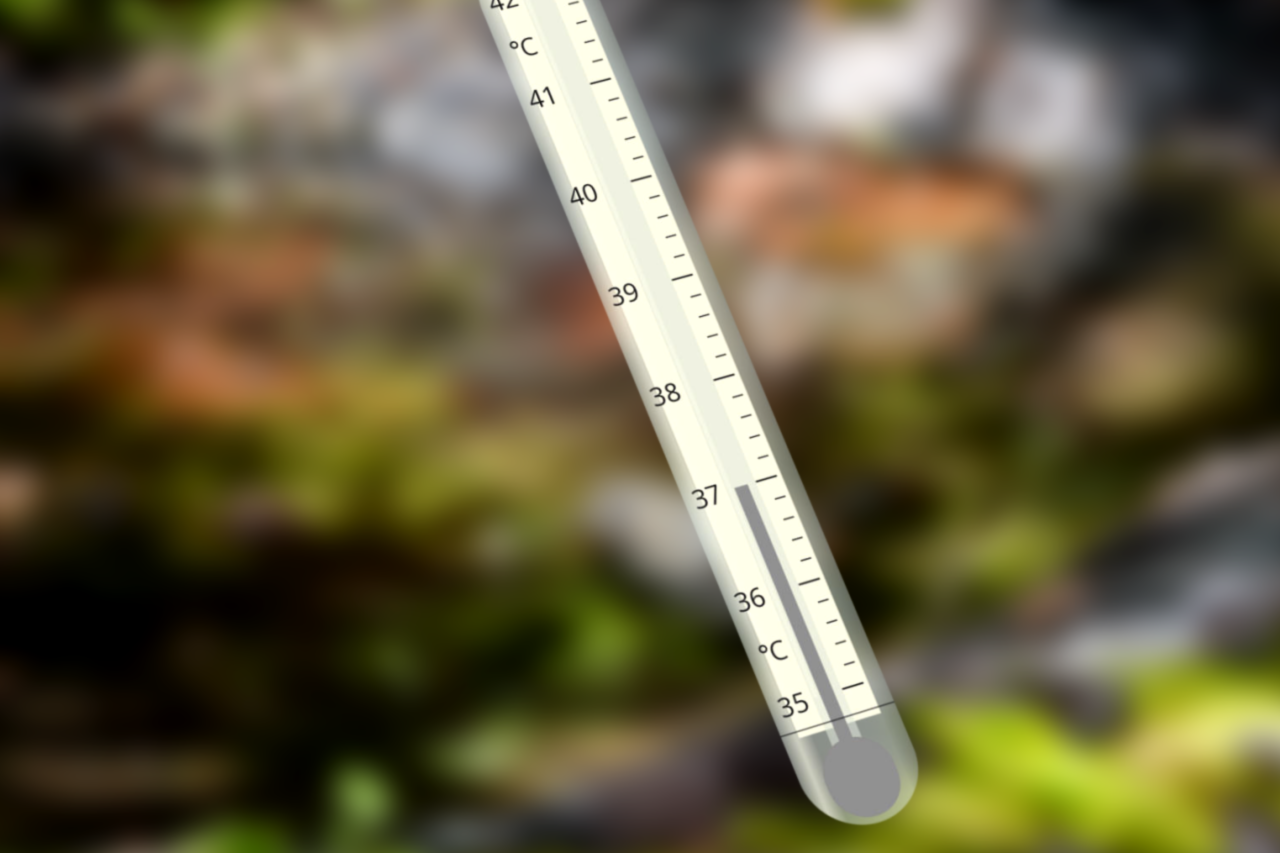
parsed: 37 °C
